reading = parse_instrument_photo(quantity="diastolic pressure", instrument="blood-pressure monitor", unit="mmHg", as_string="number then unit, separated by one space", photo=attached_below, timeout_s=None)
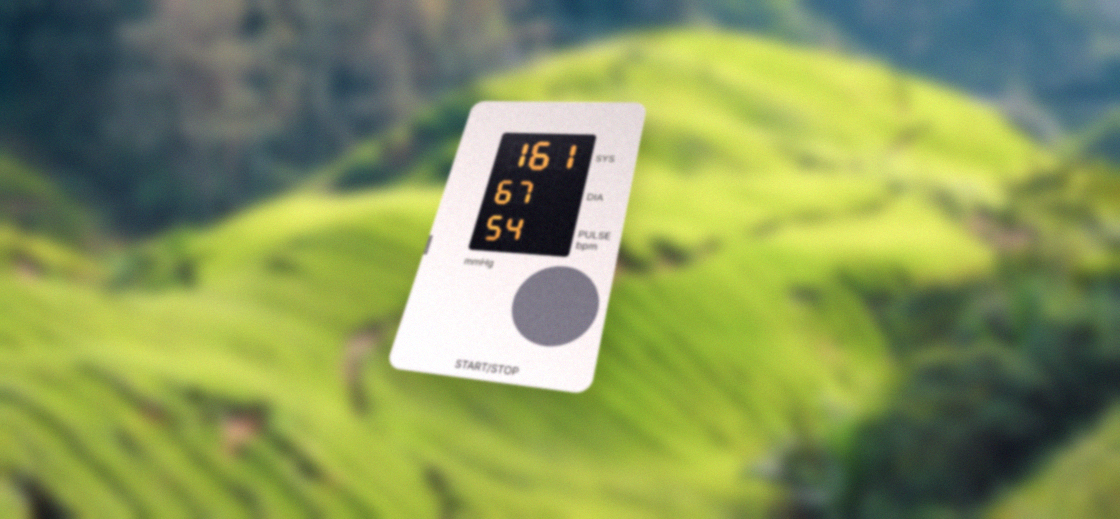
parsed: 67 mmHg
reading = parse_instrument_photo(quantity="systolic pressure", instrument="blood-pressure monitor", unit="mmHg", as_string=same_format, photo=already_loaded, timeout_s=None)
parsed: 161 mmHg
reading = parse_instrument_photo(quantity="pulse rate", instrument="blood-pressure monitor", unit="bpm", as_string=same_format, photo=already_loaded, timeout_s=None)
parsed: 54 bpm
